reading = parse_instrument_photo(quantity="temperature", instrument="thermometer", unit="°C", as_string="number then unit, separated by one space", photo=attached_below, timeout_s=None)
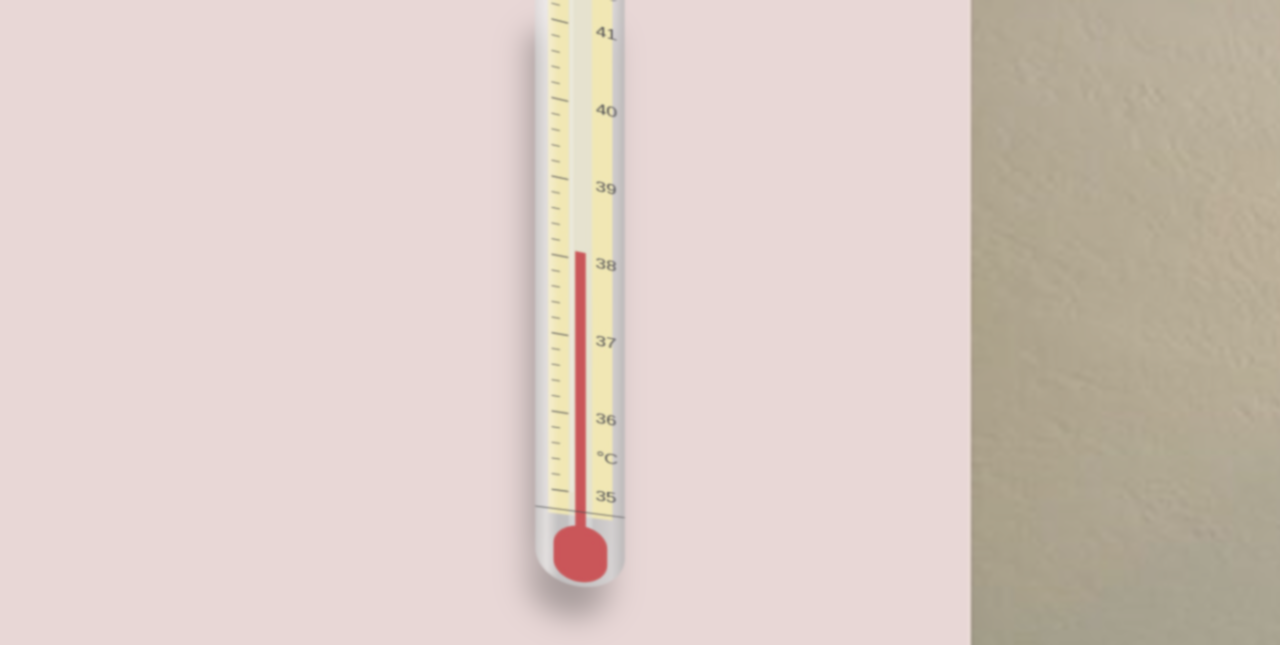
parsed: 38.1 °C
